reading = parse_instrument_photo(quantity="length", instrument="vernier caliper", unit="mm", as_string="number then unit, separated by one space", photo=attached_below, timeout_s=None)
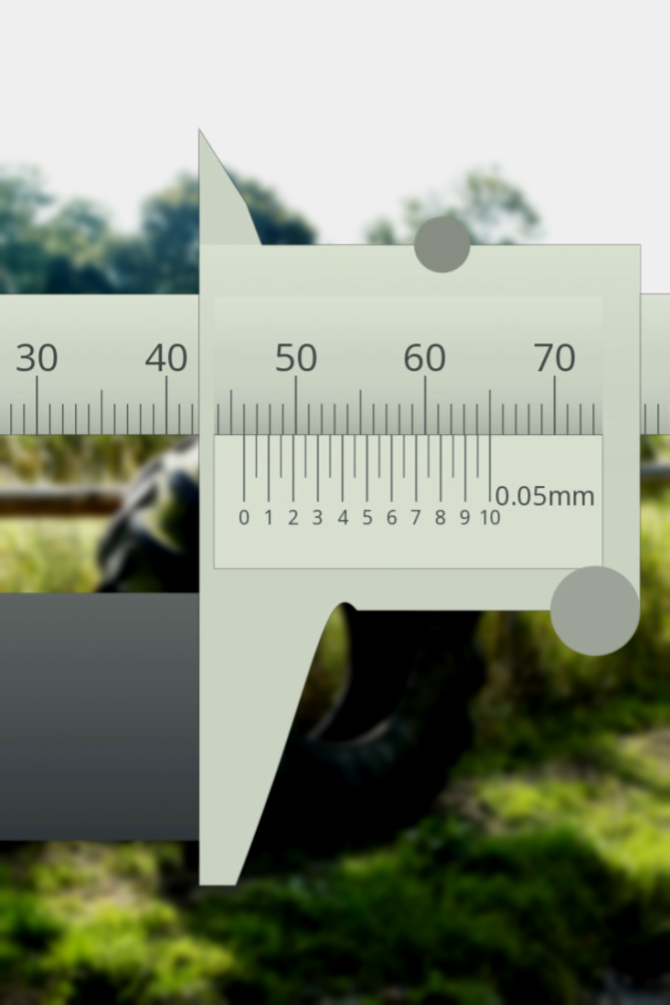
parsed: 46.0 mm
